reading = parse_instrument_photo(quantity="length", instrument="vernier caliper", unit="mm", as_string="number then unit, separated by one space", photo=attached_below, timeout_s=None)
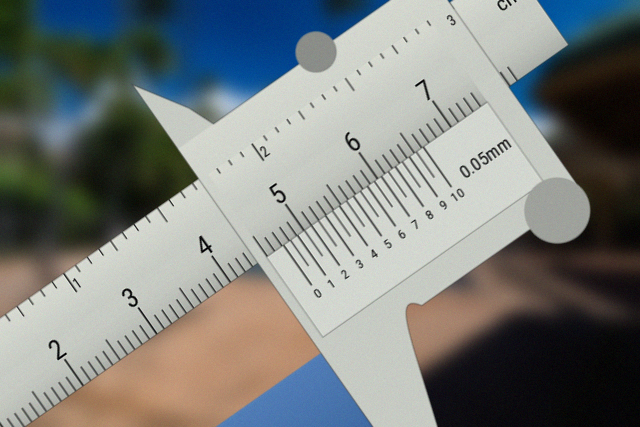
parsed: 47.2 mm
